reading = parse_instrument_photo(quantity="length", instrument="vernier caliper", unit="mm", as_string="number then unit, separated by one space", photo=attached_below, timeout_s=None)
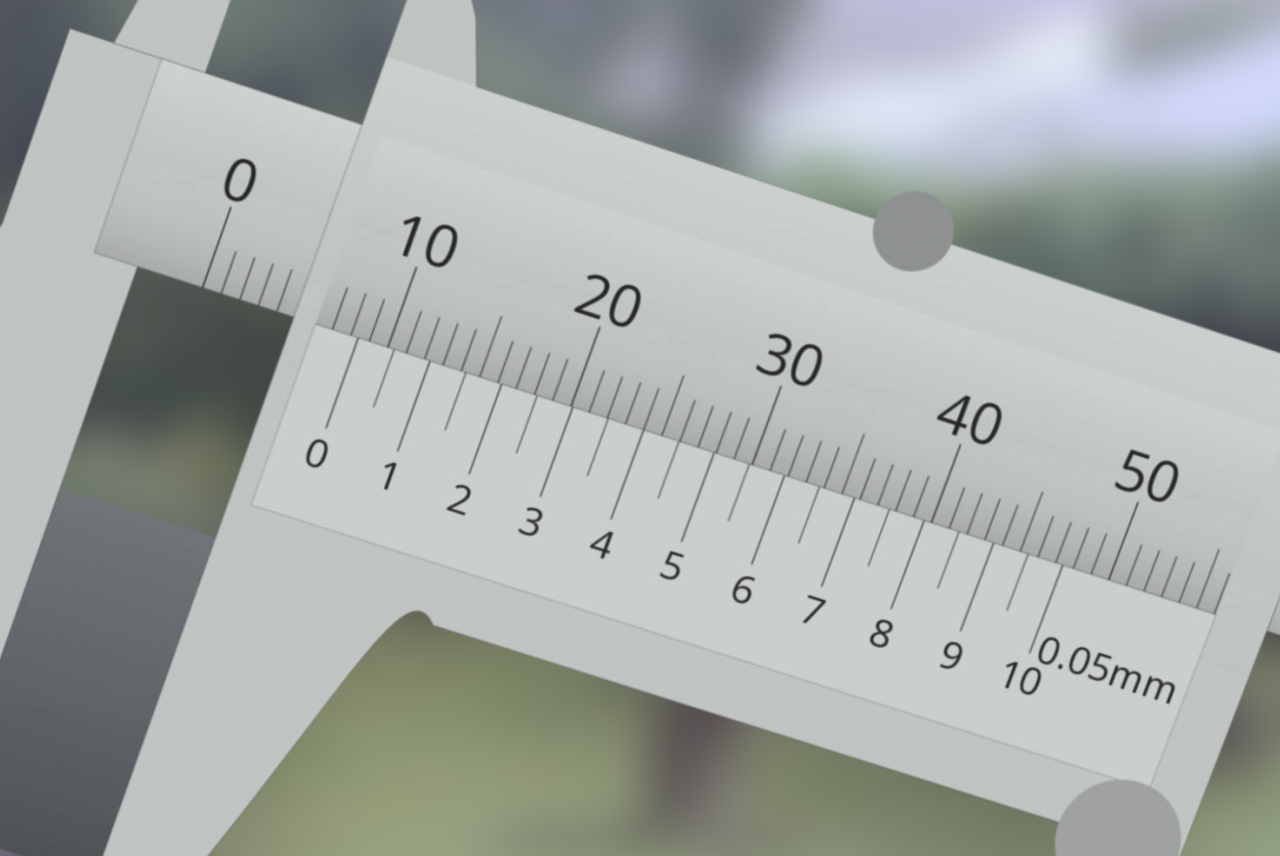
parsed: 8.4 mm
